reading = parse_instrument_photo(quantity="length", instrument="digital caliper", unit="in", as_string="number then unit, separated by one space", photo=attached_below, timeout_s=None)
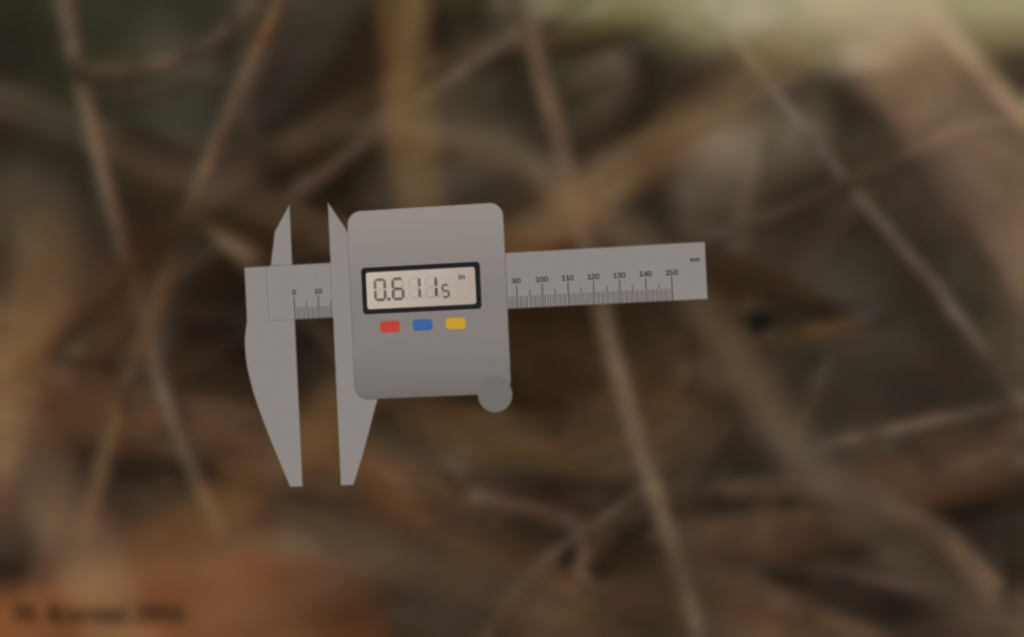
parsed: 0.6115 in
